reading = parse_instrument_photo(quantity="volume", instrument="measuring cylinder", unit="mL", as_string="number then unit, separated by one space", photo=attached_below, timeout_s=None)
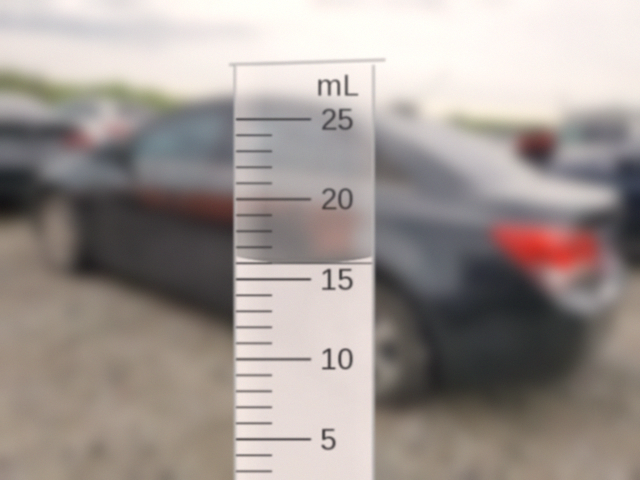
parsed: 16 mL
